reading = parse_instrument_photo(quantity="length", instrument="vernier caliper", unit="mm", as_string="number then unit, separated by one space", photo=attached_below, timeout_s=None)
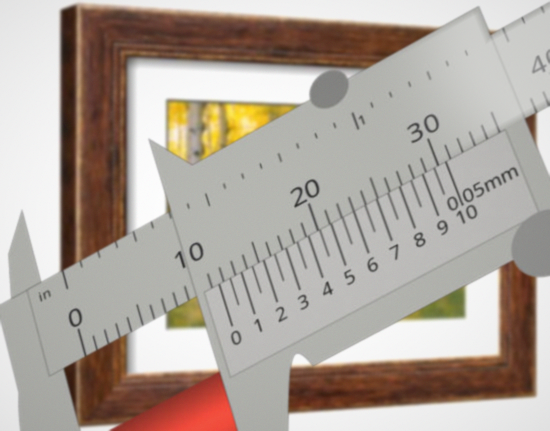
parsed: 11.6 mm
